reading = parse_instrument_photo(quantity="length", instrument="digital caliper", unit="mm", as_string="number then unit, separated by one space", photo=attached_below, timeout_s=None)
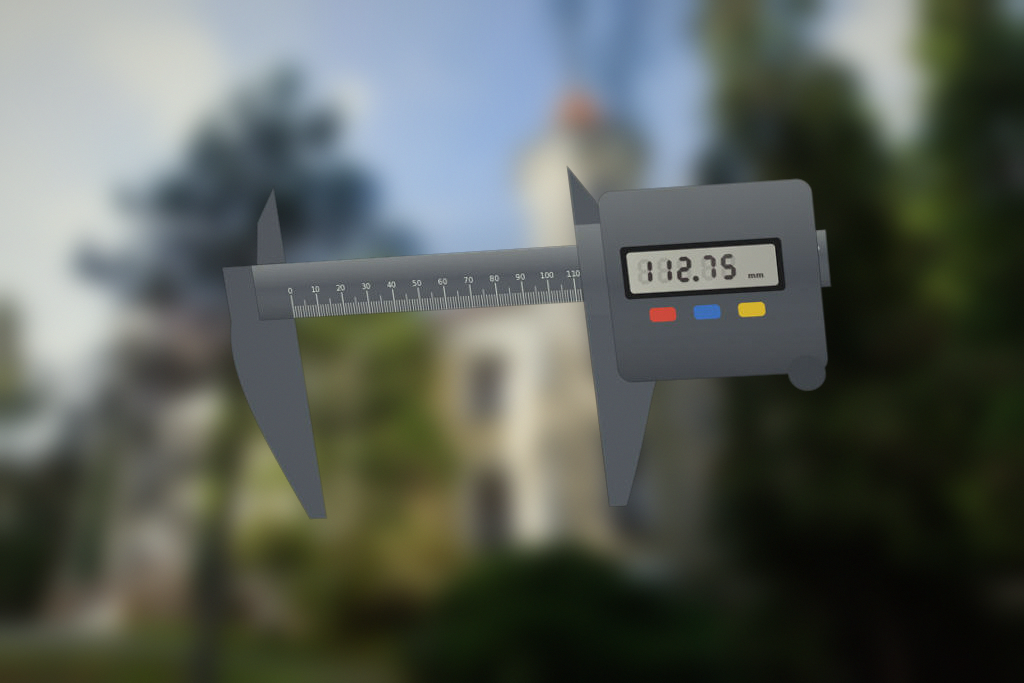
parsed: 112.75 mm
